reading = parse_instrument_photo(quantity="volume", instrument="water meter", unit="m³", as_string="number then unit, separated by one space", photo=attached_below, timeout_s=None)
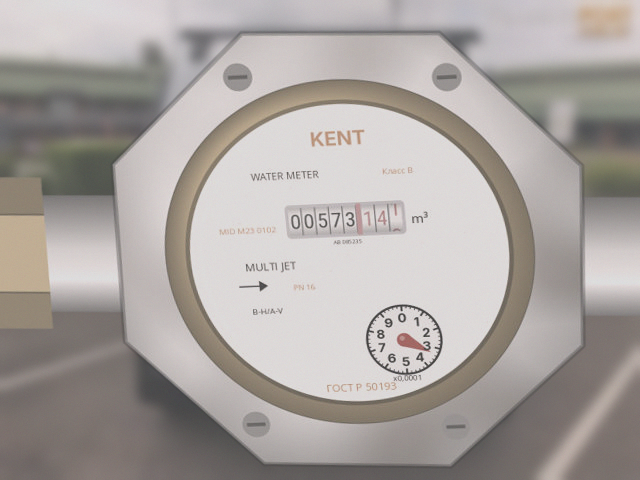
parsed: 573.1413 m³
